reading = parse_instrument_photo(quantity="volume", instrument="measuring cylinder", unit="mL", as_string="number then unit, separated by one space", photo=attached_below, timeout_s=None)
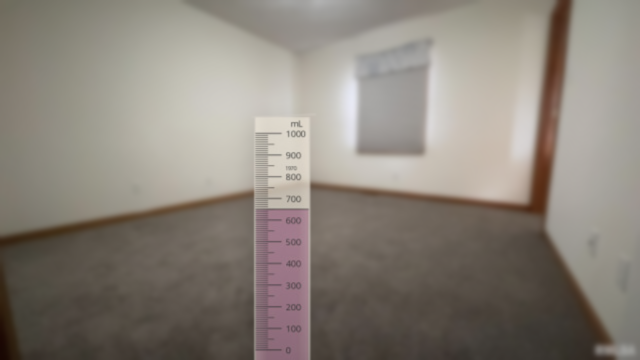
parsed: 650 mL
